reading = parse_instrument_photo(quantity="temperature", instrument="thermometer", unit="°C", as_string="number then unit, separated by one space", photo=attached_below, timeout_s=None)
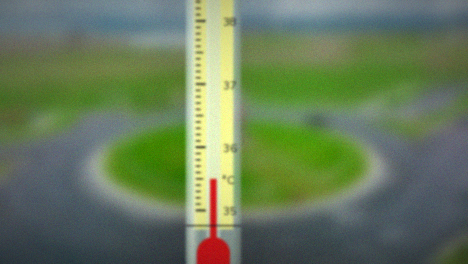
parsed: 35.5 °C
